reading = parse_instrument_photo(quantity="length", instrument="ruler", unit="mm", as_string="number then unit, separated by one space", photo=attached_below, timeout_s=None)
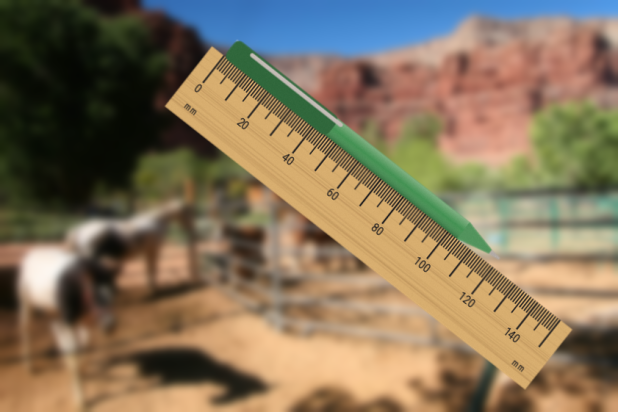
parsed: 120 mm
